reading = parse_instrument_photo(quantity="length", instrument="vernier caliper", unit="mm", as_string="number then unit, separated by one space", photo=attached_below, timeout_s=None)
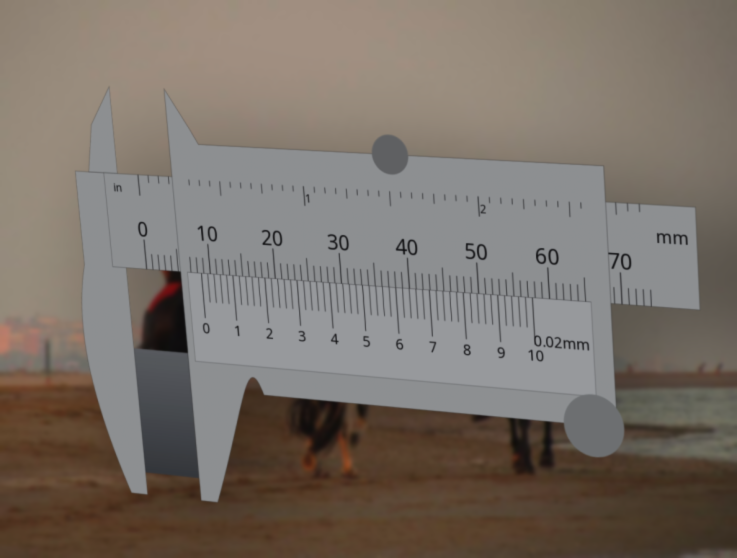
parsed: 8.6 mm
